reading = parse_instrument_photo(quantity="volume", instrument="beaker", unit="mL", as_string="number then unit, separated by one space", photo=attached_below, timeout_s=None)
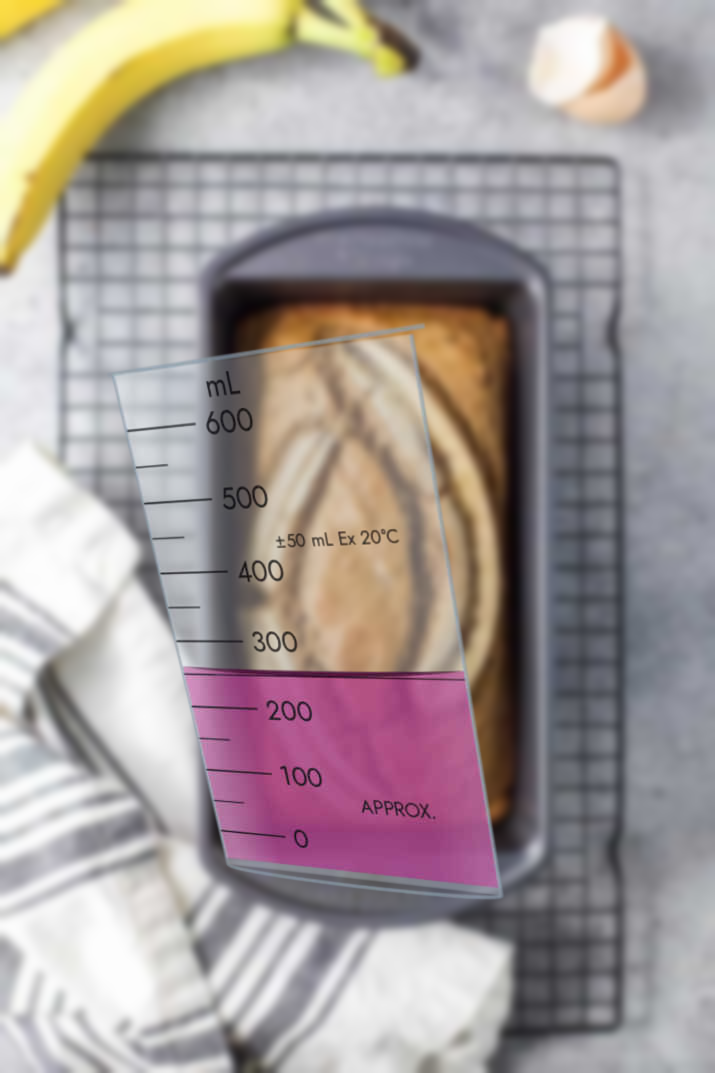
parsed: 250 mL
